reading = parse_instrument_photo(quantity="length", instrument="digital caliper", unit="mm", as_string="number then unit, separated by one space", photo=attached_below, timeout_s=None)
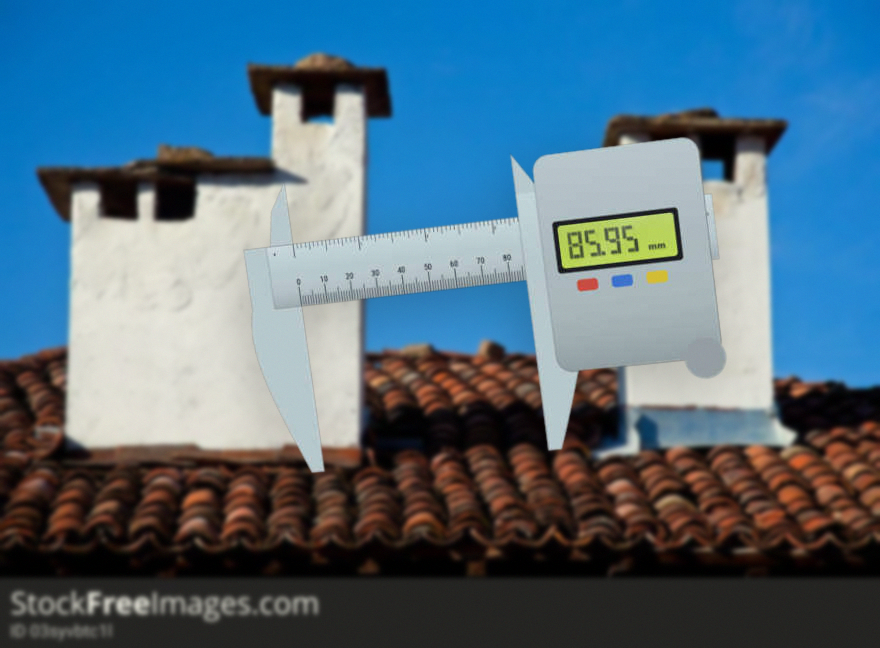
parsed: 85.95 mm
